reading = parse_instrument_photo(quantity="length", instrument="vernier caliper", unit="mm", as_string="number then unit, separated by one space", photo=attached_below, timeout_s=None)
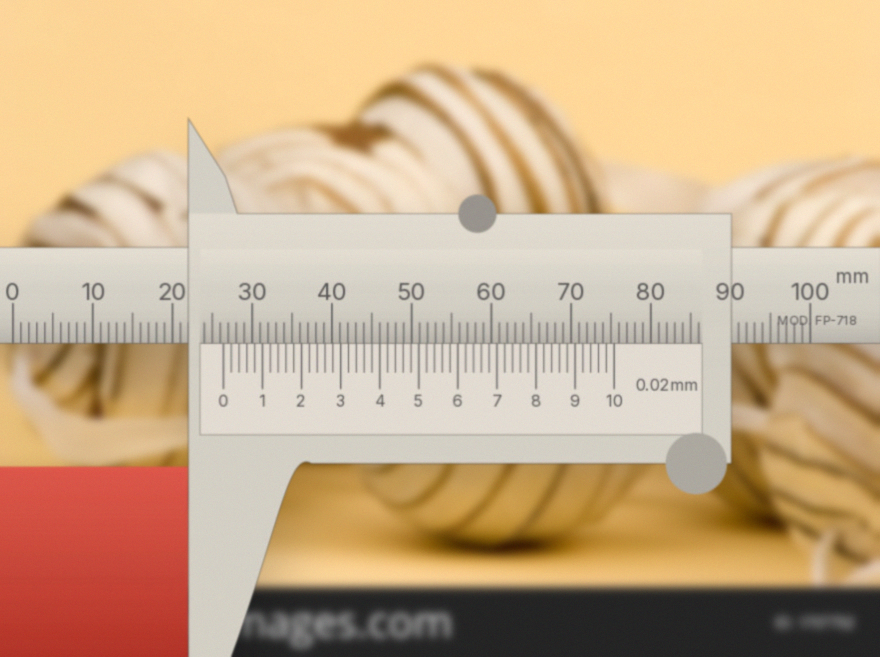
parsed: 26.4 mm
